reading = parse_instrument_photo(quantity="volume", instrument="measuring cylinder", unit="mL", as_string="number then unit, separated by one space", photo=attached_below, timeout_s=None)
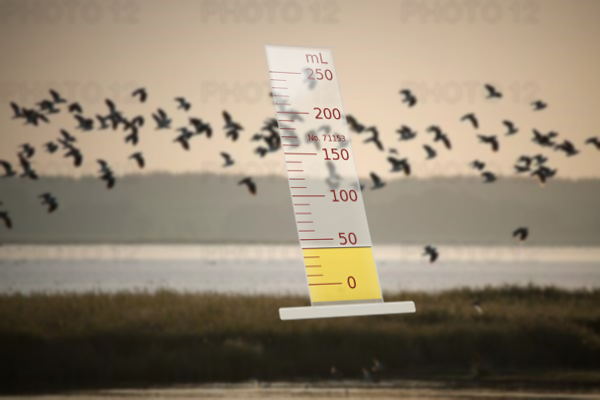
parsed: 40 mL
